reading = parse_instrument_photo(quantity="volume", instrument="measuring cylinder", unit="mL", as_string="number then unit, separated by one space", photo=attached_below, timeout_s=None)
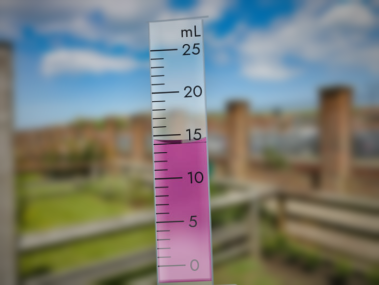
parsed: 14 mL
